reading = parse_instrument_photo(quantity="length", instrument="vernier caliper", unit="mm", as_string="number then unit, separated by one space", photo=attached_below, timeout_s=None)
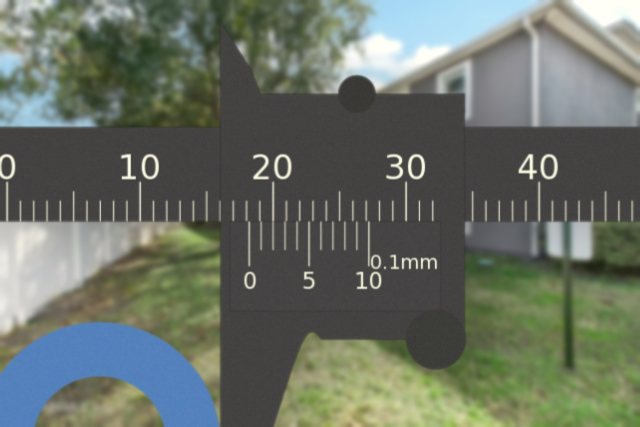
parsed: 18.2 mm
